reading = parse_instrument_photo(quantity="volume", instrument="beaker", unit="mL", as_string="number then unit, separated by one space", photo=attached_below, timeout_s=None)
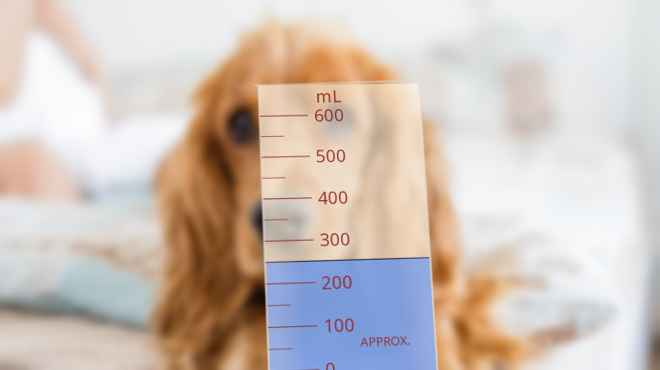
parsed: 250 mL
